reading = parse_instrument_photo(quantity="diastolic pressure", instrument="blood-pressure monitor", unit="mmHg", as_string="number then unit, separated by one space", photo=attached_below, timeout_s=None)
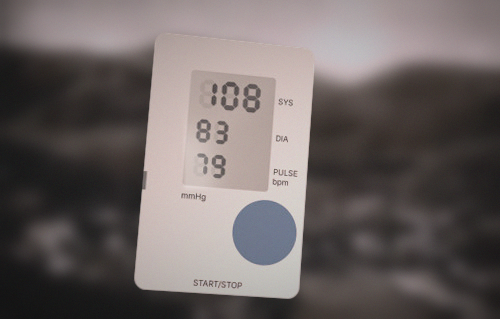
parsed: 83 mmHg
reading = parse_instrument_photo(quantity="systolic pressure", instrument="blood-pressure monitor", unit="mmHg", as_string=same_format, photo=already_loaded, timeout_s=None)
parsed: 108 mmHg
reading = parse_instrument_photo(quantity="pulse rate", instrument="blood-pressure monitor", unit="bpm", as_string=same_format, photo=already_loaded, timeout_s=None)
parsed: 79 bpm
